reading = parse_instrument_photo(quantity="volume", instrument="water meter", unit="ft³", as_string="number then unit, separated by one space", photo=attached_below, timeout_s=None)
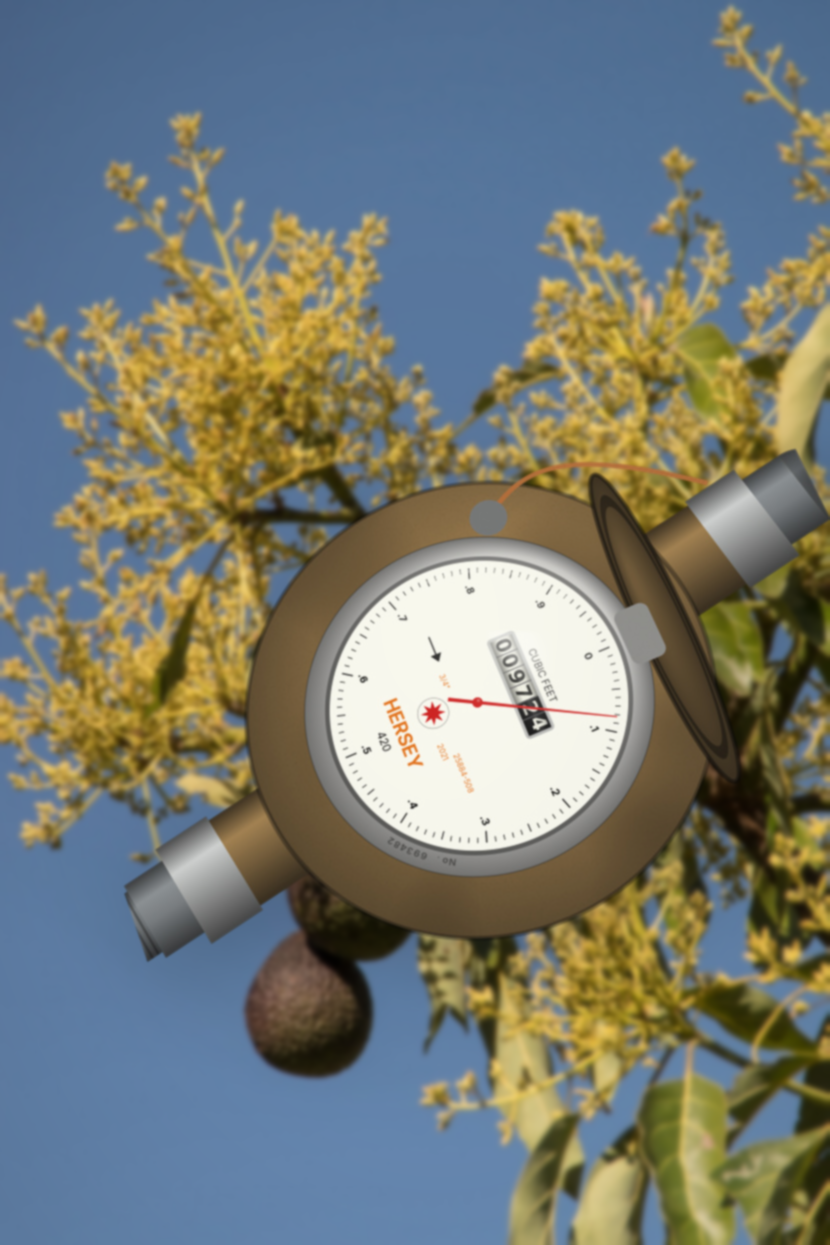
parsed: 9724.08 ft³
